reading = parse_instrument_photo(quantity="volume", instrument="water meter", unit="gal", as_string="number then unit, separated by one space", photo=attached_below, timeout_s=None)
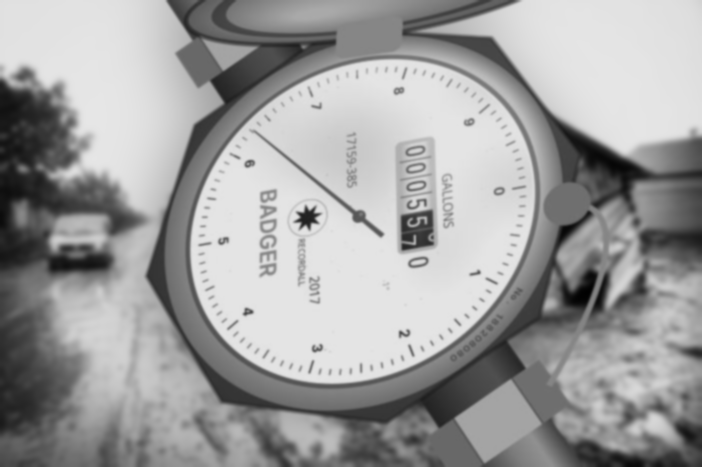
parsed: 5566.3 gal
